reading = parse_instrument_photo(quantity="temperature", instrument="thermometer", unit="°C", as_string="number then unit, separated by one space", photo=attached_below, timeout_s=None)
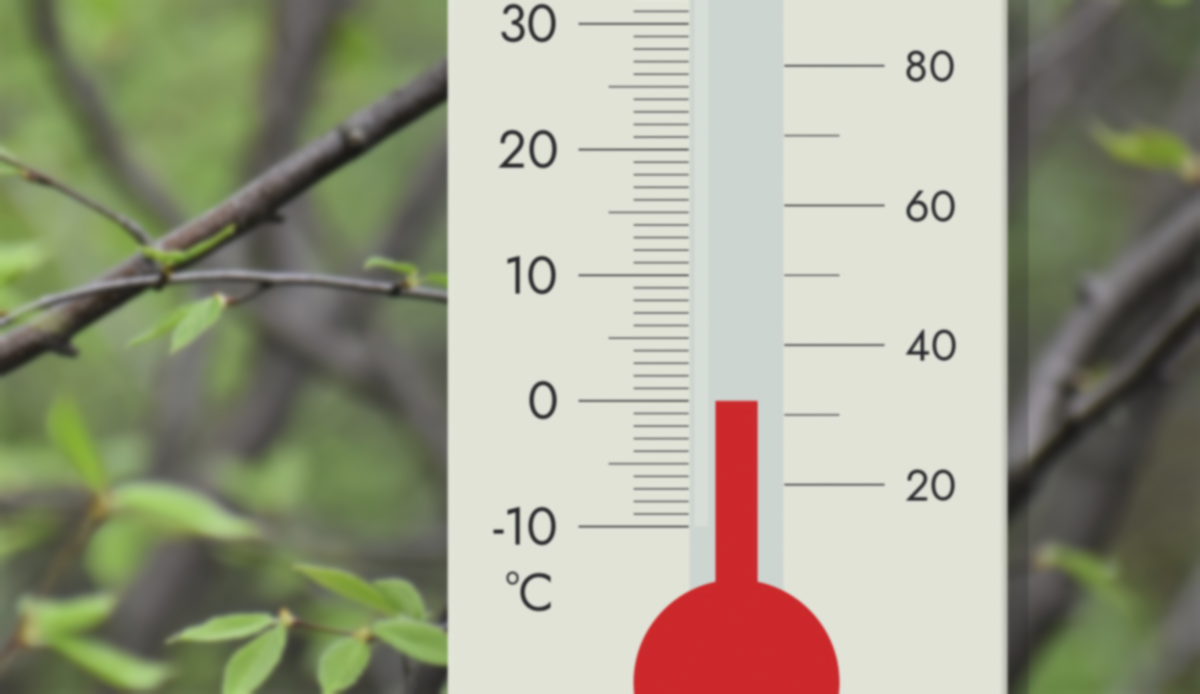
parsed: 0 °C
